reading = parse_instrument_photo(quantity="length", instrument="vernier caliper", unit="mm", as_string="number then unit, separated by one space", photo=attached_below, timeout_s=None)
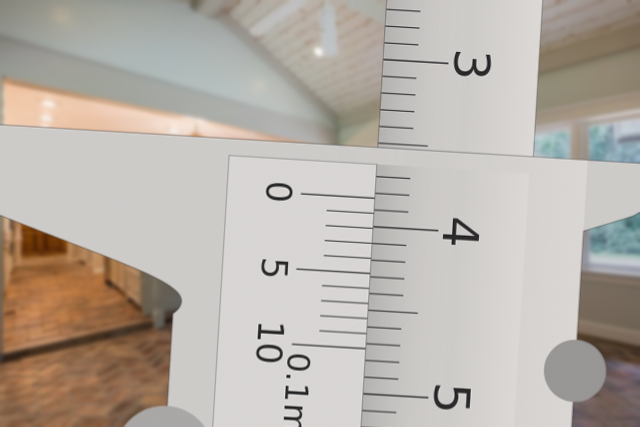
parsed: 38.3 mm
